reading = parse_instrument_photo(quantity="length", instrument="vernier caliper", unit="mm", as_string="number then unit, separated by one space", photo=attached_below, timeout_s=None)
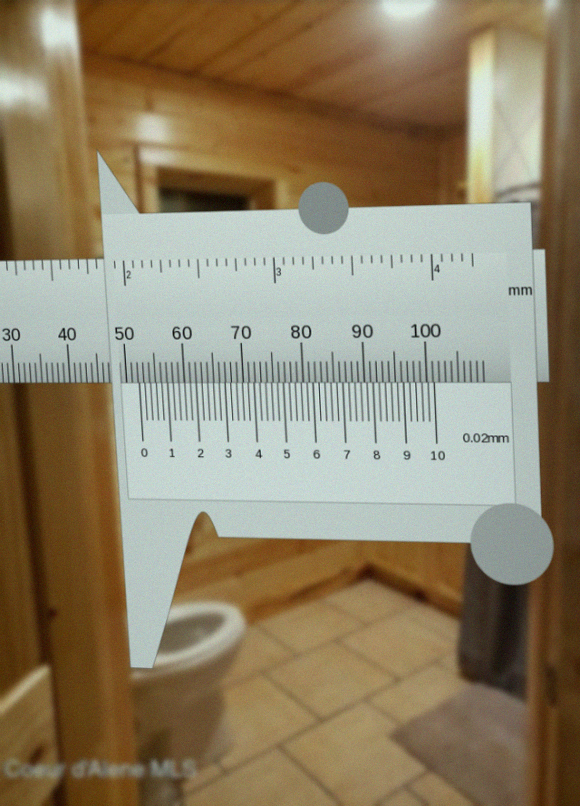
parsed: 52.2 mm
